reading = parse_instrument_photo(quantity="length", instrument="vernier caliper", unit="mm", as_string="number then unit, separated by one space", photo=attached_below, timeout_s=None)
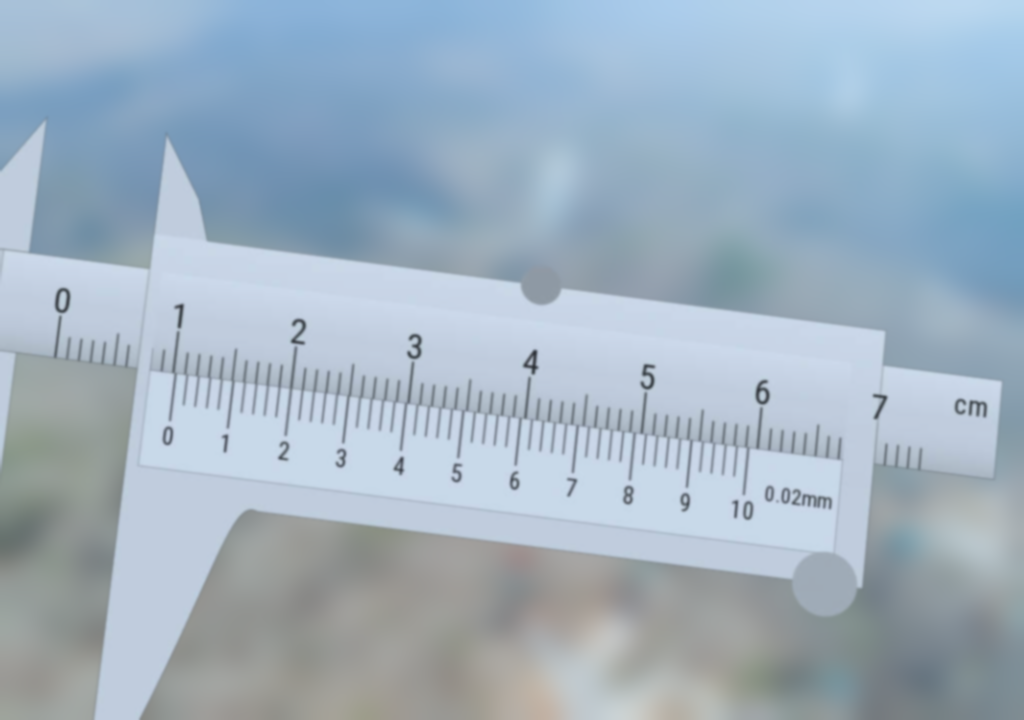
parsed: 10.2 mm
